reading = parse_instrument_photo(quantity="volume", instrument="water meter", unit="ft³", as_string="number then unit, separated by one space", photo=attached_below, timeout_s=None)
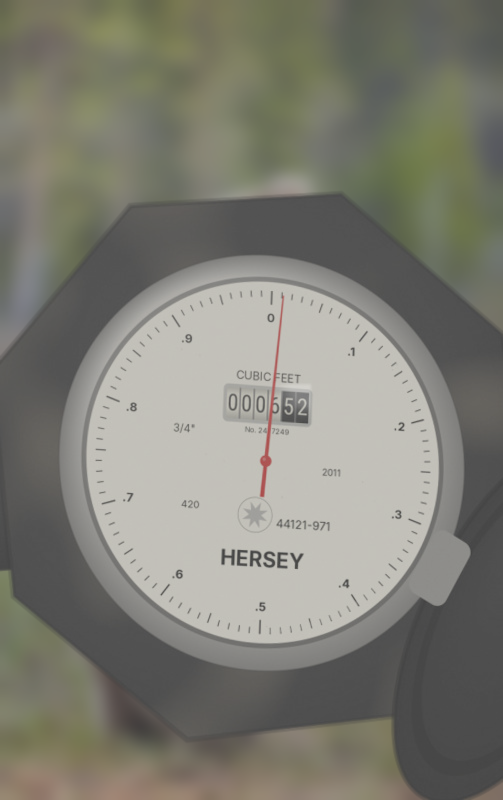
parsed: 652.01 ft³
